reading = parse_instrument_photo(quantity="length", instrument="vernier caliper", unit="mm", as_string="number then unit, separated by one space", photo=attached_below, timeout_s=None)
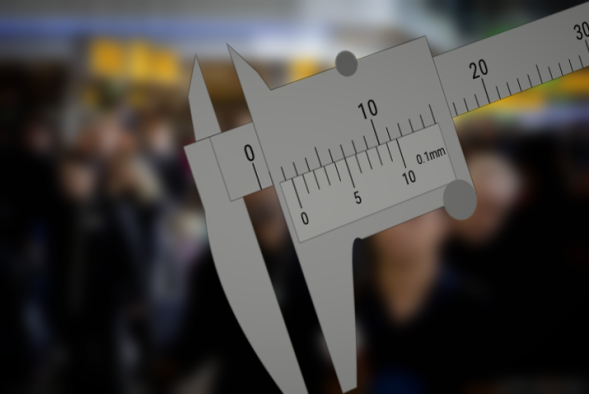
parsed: 2.5 mm
